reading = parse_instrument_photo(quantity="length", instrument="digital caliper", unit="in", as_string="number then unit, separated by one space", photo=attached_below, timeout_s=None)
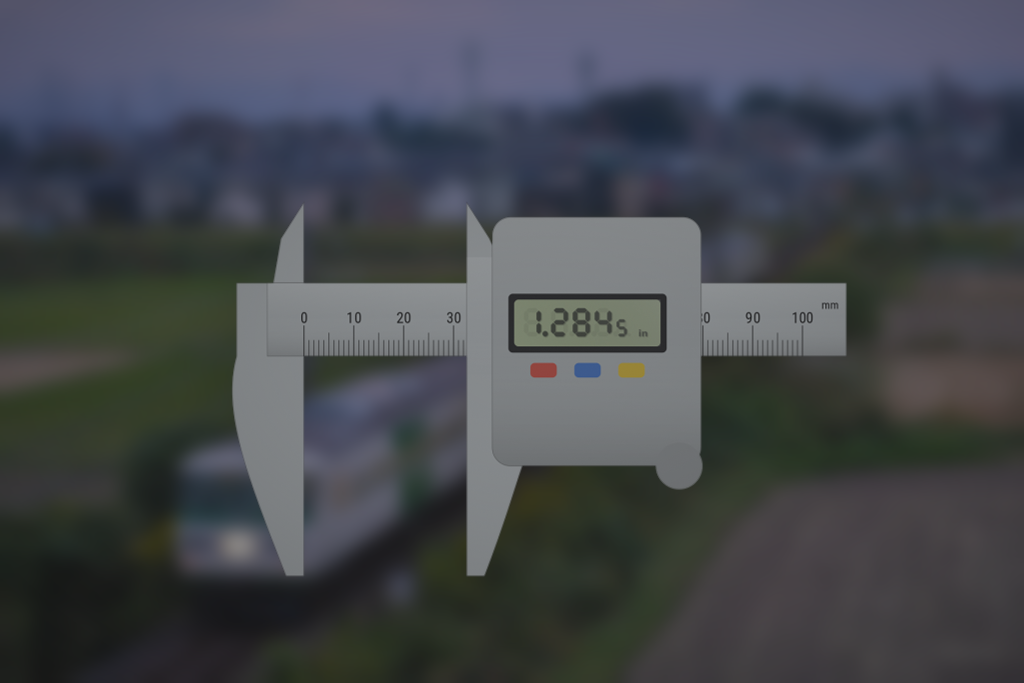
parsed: 1.2845 in
